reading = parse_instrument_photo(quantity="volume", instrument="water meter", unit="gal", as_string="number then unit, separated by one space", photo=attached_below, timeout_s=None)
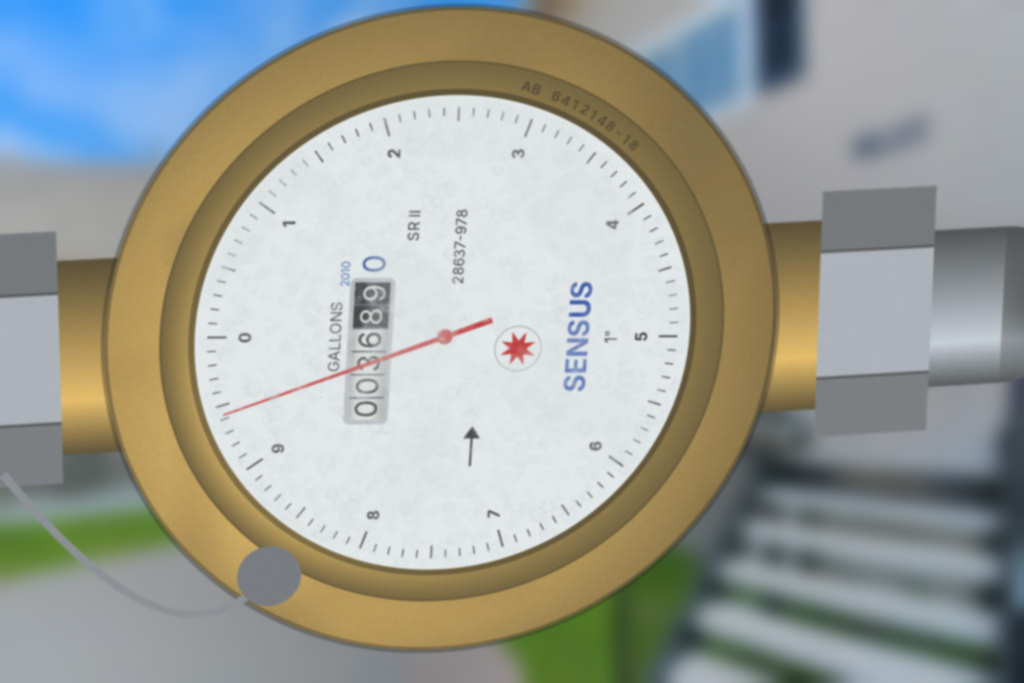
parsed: 36889.4 gal
